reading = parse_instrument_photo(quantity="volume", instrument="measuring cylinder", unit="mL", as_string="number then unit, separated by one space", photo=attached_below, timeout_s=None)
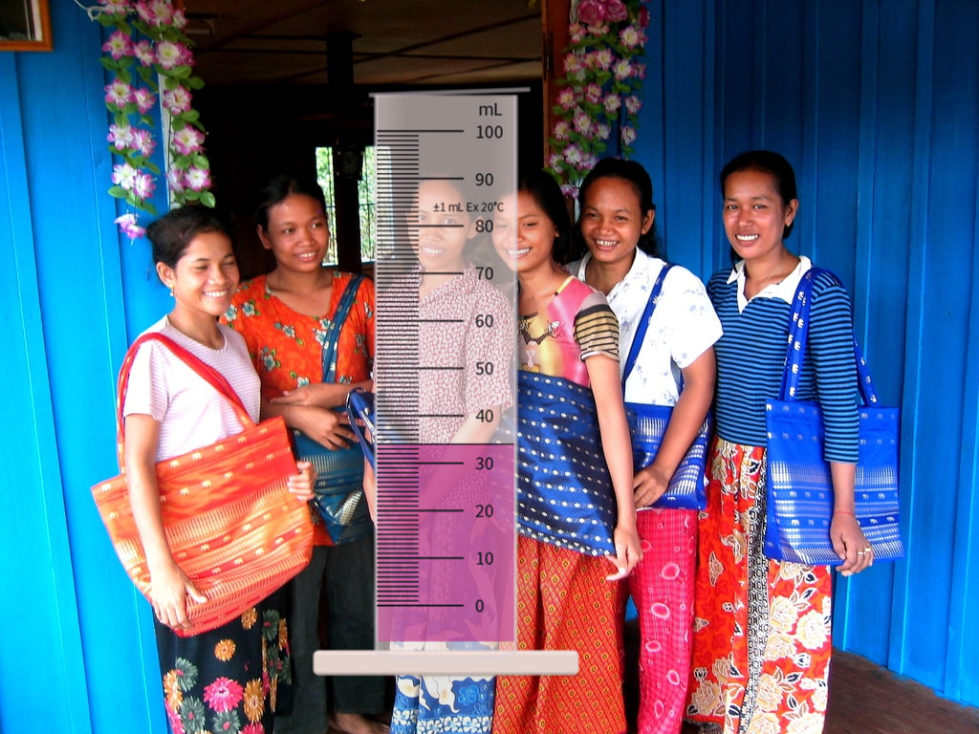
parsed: 34 mL
